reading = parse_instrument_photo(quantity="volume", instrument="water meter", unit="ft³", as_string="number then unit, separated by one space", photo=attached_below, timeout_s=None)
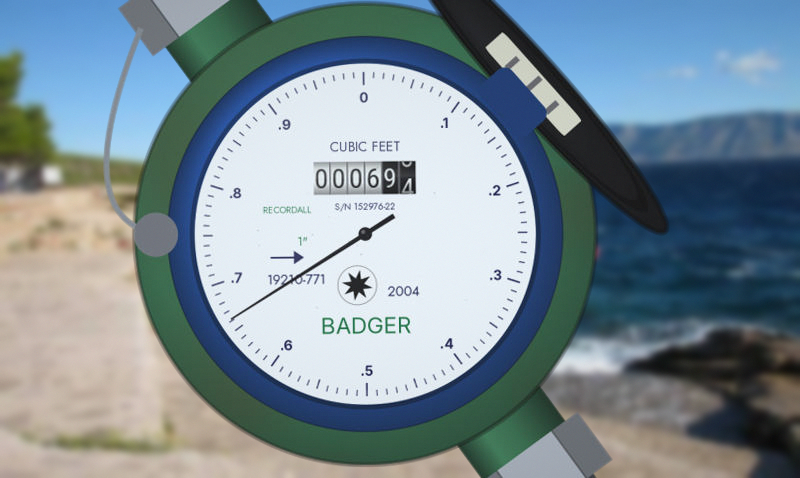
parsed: 693.66 ft³
